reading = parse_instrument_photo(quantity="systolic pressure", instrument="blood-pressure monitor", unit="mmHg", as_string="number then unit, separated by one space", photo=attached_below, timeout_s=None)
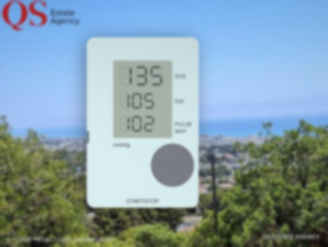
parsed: 135 mmHg
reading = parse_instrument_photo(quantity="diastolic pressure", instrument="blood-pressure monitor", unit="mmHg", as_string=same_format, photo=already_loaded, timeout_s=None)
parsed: 105 mmHg
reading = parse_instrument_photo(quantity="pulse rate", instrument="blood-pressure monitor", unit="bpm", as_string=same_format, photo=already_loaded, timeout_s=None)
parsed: 102 bpm
